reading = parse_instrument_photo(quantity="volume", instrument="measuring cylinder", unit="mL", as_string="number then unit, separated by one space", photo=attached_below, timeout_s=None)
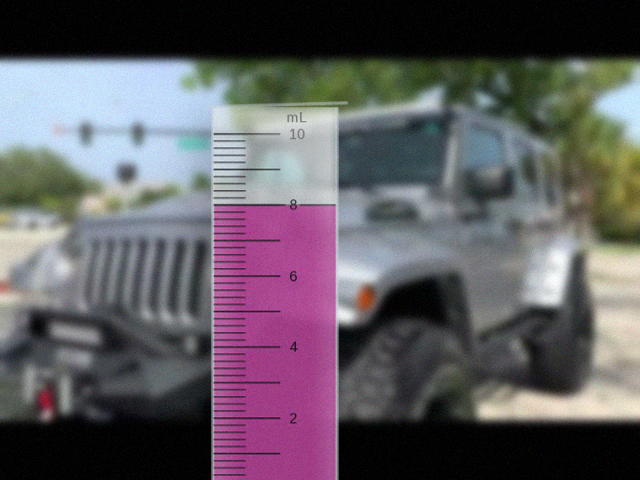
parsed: 8 mL
